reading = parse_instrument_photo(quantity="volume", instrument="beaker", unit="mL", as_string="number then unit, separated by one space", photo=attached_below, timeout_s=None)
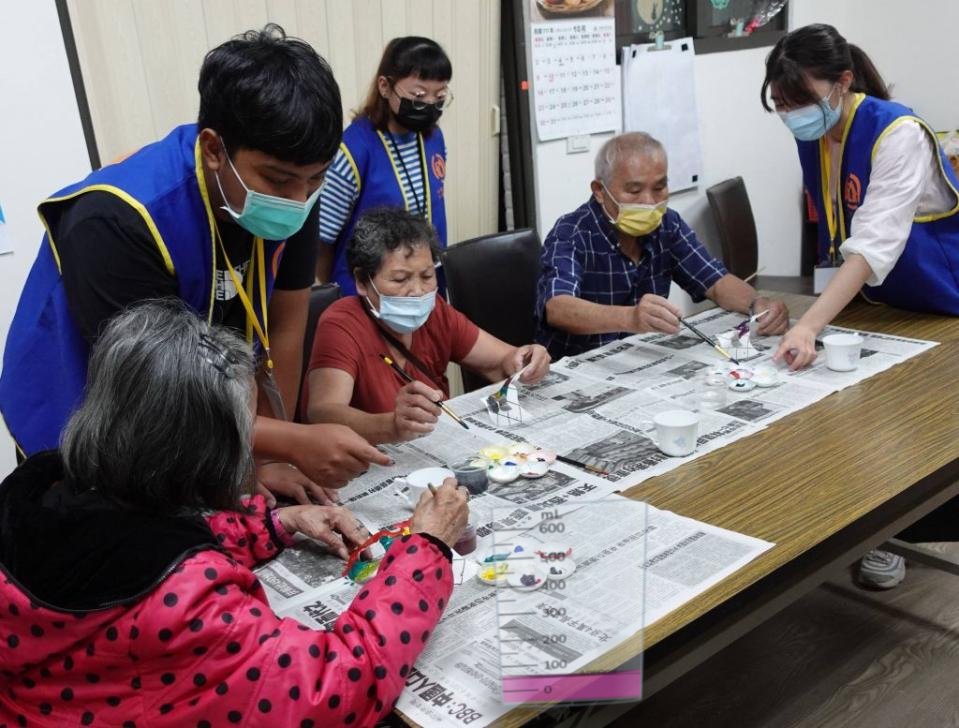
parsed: 50 mL
